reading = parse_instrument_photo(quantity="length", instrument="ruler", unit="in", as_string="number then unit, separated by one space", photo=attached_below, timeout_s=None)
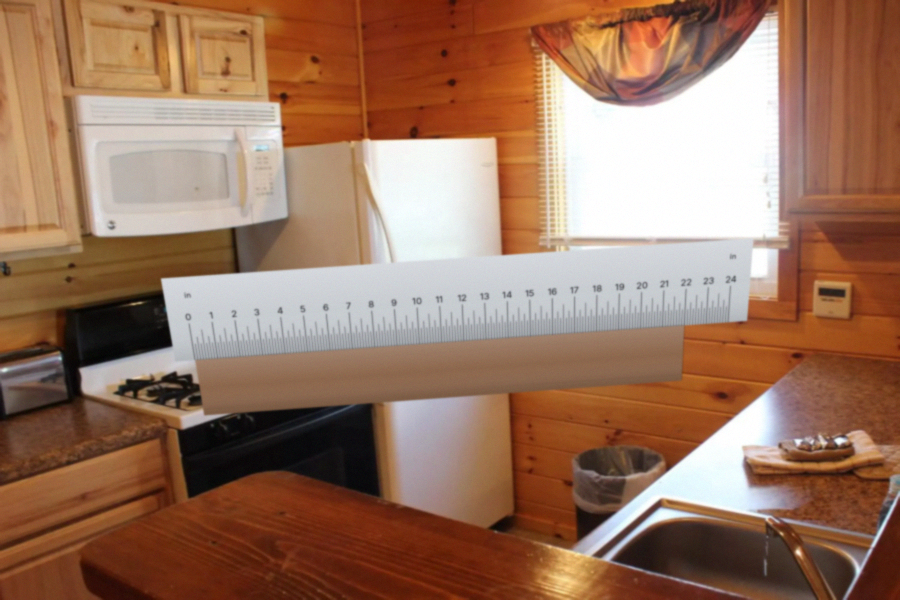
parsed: 22 in
